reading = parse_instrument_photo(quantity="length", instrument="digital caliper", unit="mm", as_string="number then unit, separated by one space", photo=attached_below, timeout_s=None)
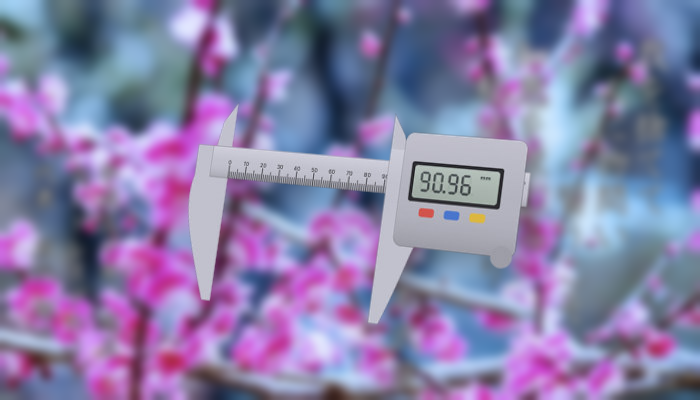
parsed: 90.96 mm
